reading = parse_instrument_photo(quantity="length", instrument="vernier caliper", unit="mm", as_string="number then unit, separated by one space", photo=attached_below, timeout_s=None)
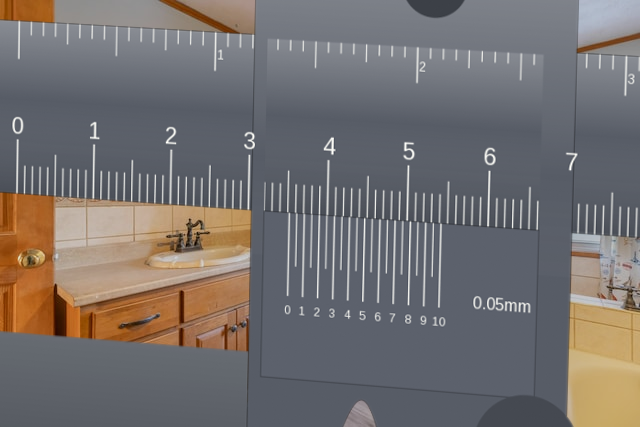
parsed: 35.2 mm
